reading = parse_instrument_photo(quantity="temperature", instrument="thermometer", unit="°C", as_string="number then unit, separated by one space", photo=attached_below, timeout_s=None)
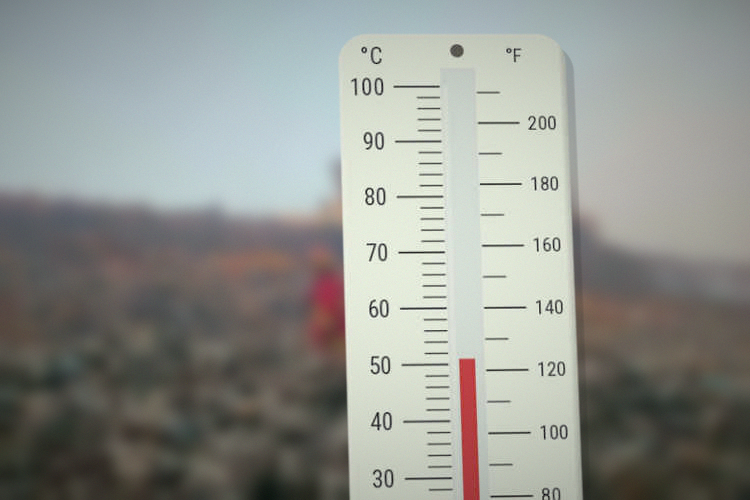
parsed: 51 °C
